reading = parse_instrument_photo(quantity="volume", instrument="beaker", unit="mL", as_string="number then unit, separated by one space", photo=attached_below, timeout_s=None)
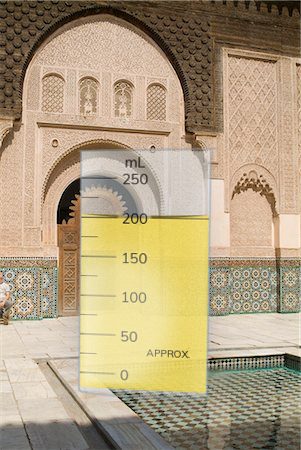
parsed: 200 mL
